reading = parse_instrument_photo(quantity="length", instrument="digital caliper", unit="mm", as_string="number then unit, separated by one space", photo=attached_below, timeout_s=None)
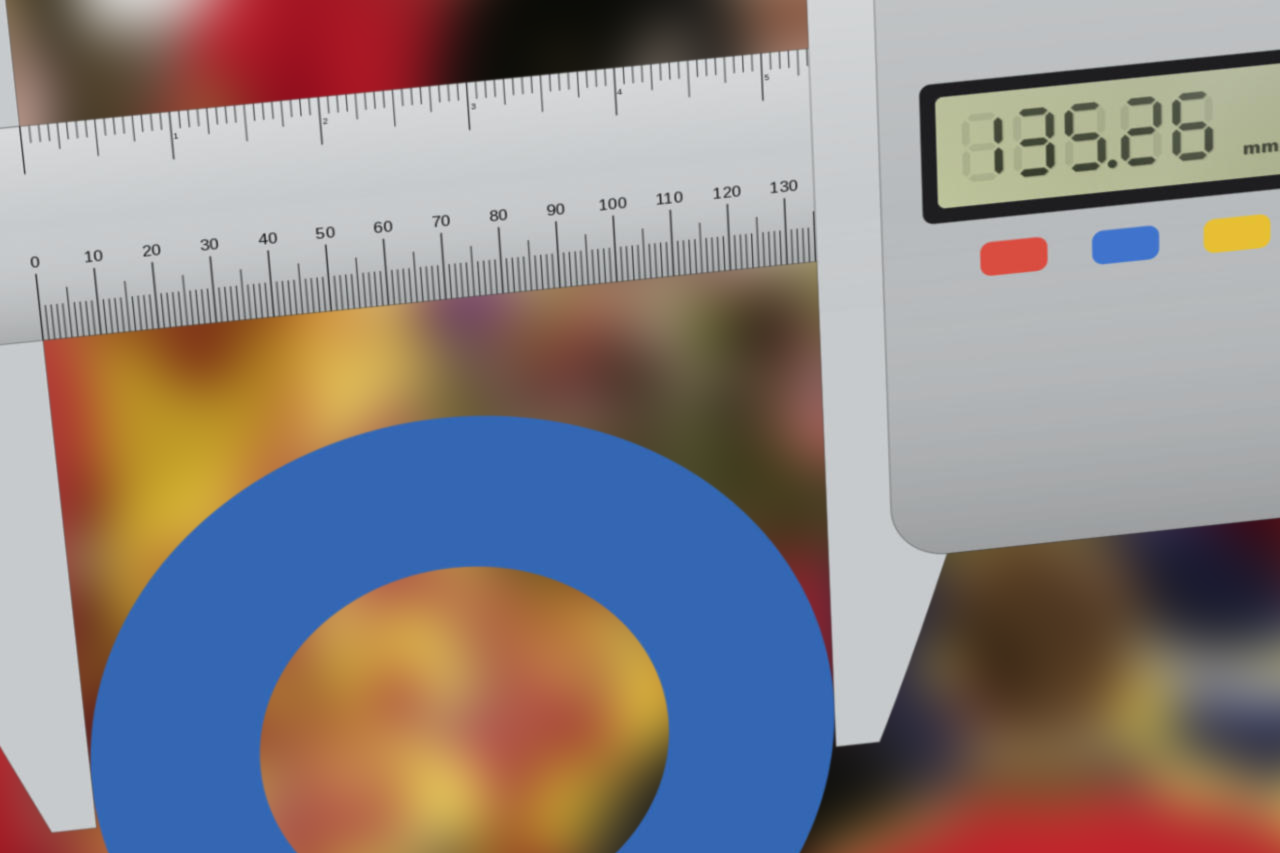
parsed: 135.26 mm
